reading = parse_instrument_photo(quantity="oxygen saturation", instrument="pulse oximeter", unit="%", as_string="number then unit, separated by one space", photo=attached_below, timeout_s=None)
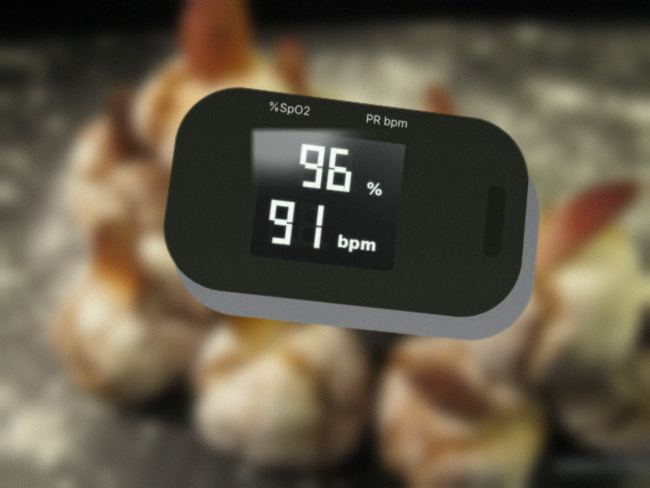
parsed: 96 %
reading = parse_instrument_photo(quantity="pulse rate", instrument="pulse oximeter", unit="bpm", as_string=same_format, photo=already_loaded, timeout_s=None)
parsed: 91 bpm
